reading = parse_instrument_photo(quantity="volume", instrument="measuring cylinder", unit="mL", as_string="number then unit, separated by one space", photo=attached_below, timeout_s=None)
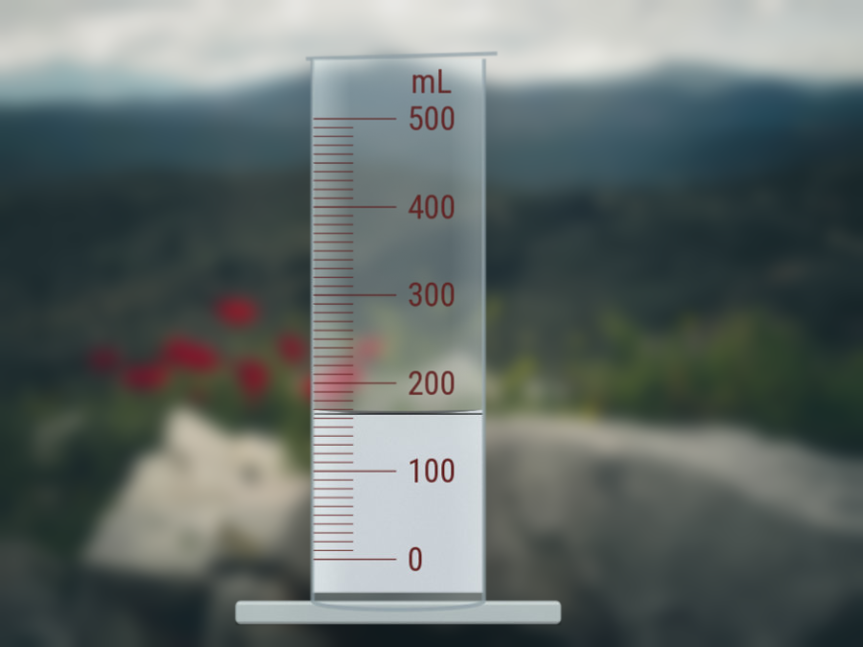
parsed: 165 mL
